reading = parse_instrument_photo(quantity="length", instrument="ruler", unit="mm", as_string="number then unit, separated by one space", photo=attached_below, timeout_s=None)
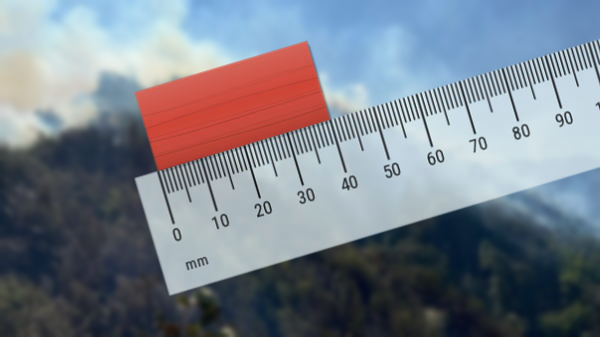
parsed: 40 mm
